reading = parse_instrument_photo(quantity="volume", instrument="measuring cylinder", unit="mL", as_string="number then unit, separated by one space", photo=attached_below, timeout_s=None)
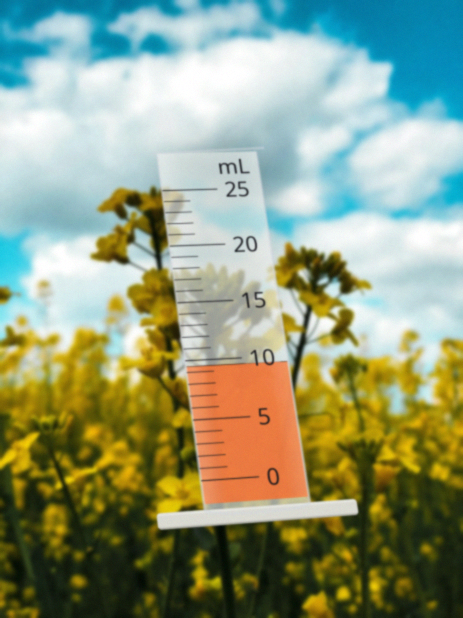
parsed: 9.5 mL
